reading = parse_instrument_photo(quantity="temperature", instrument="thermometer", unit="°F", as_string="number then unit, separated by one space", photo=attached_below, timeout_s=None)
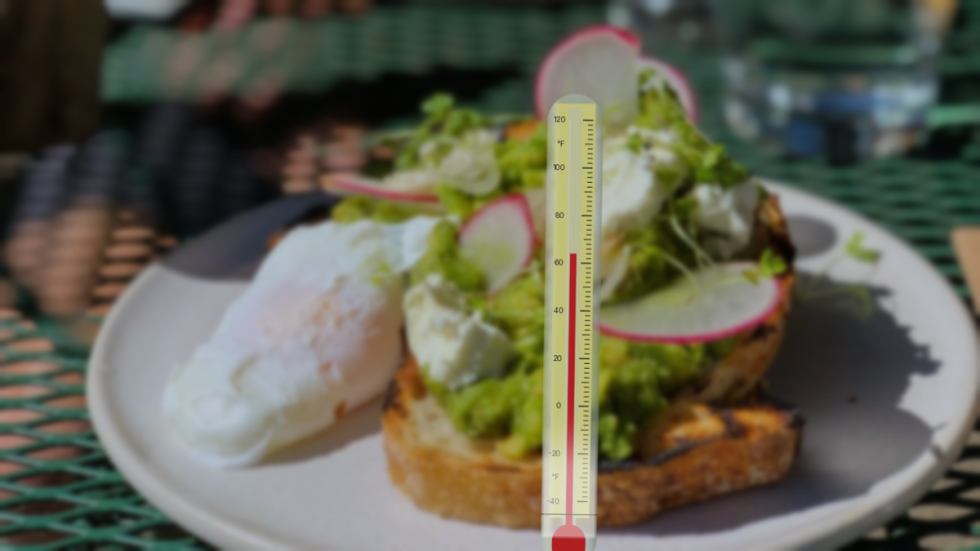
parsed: 64 °F
